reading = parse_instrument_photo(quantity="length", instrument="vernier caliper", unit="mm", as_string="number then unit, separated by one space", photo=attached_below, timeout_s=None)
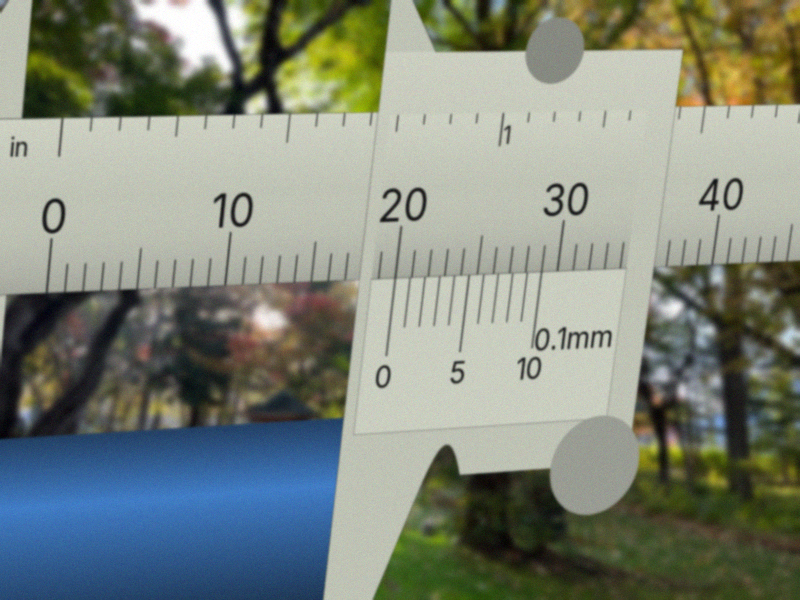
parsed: 20.0 mm
